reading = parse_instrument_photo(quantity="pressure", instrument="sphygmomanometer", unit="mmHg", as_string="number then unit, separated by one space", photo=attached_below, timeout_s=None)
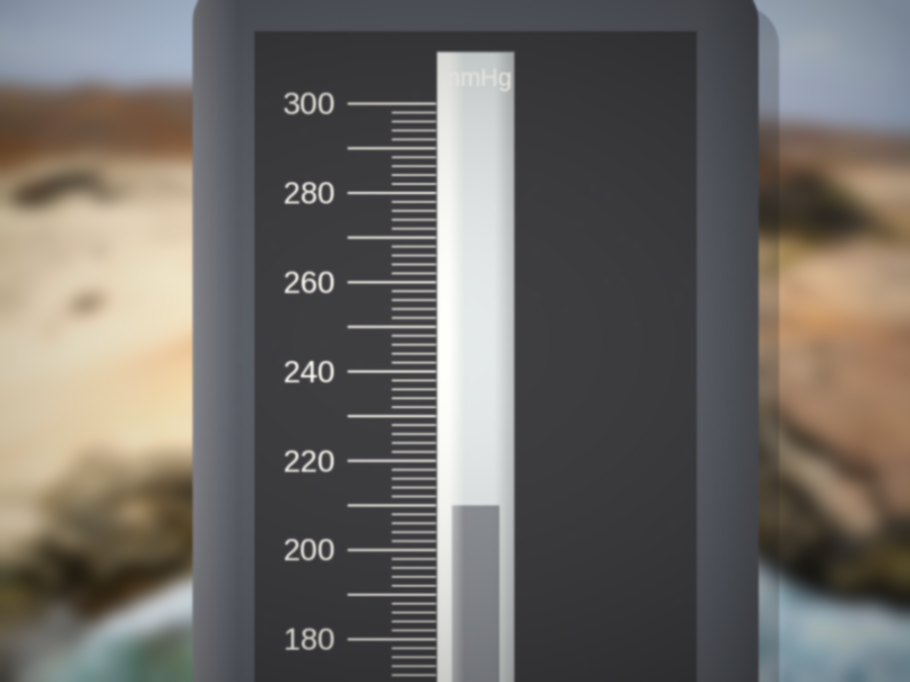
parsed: 210 mmHg
